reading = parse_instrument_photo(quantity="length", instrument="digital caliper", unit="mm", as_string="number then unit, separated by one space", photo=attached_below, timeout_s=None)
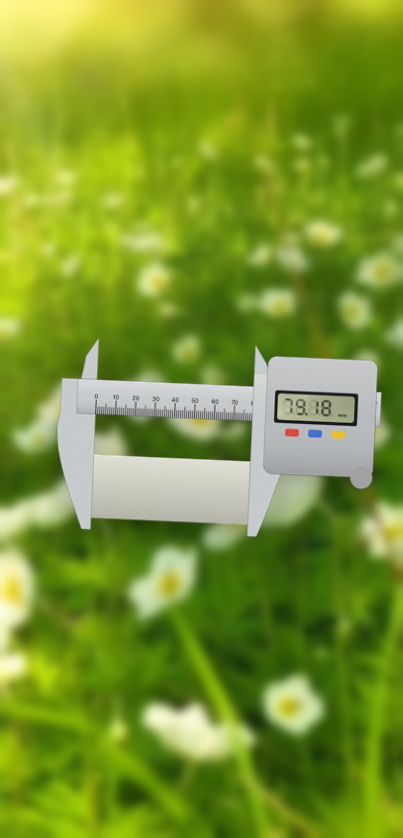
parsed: 79.18 mm
